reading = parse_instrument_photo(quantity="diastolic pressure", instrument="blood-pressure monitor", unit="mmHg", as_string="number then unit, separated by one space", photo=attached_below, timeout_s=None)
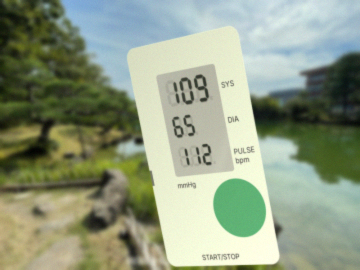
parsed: 65 mmHg
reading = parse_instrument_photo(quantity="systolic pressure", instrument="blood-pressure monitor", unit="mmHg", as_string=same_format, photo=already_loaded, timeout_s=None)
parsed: 109 mmHg
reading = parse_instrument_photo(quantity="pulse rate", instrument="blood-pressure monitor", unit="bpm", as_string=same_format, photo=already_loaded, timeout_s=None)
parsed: 112 bpm
